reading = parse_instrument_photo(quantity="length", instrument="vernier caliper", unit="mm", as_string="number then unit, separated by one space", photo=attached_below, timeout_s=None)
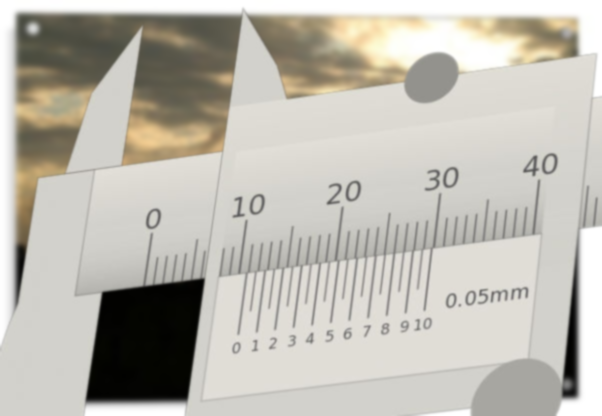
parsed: 10.8 mm
